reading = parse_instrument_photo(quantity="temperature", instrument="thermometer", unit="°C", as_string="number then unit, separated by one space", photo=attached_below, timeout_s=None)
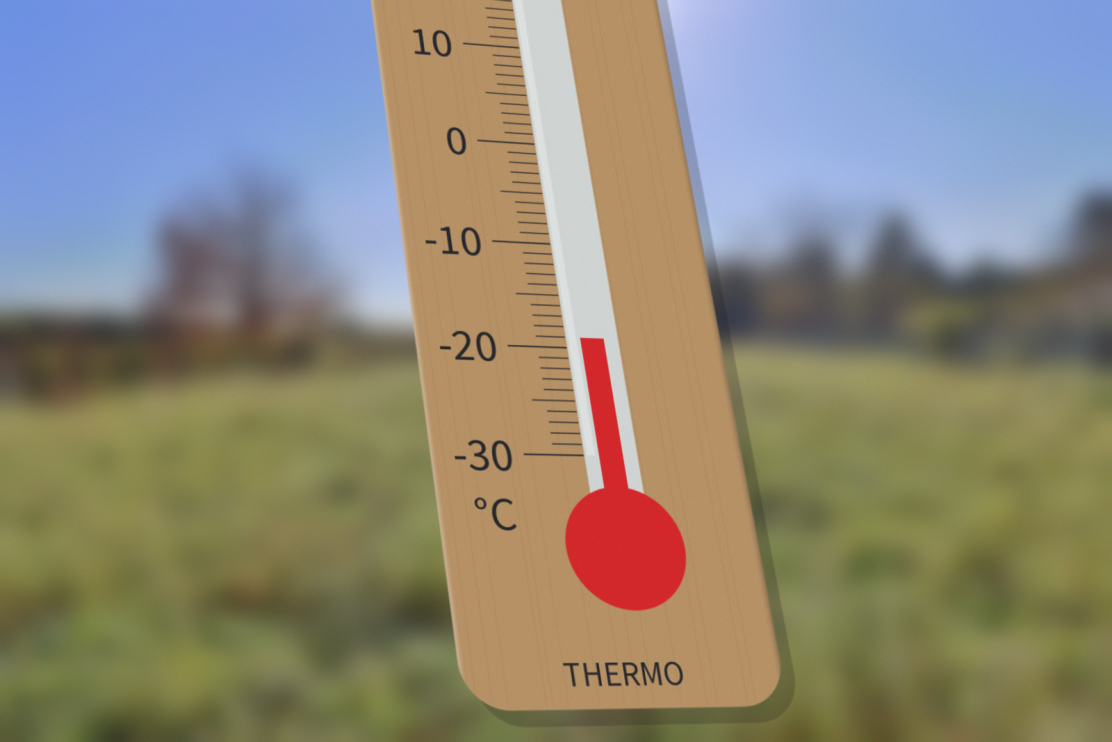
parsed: -19 °C
